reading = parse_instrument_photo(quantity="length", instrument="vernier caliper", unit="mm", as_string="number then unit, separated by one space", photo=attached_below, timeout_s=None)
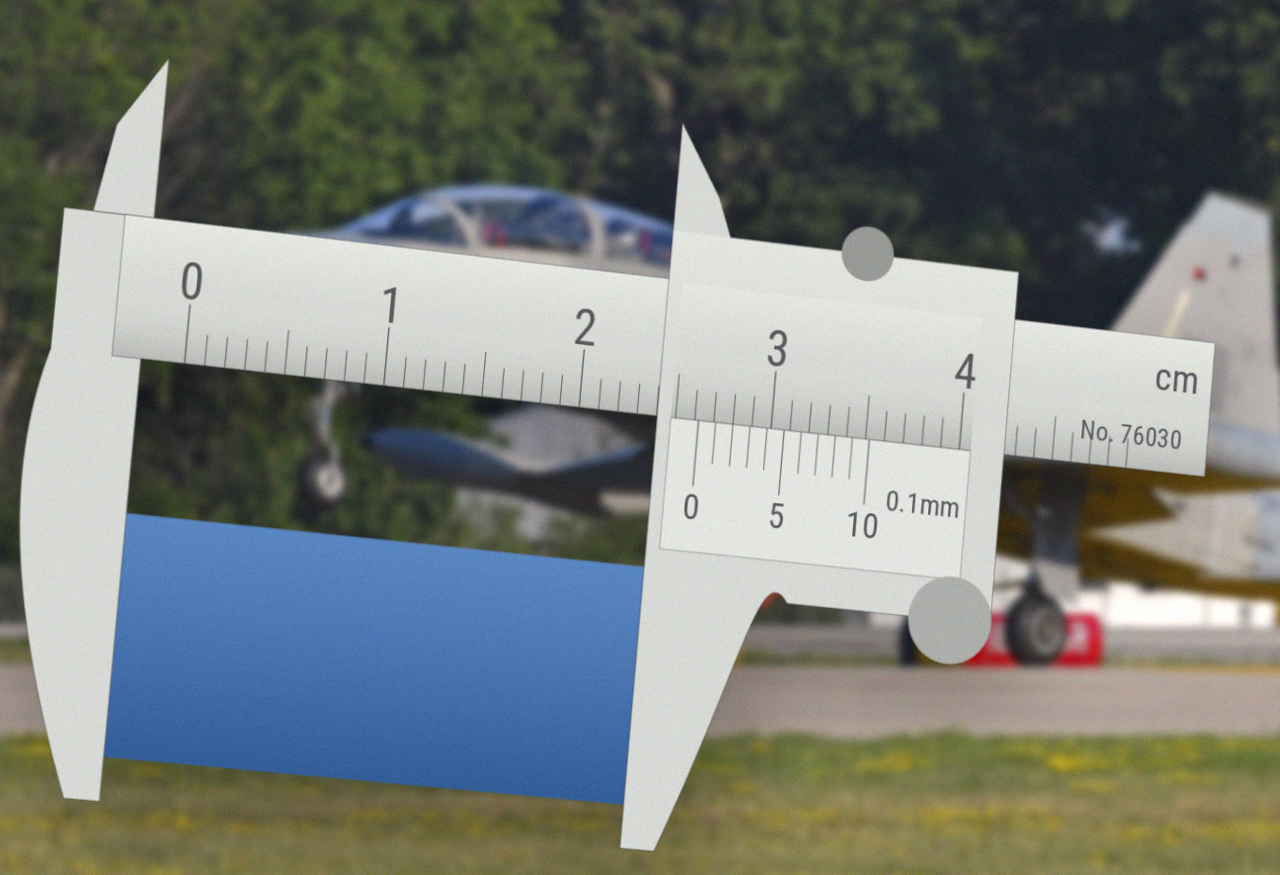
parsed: 26.2 mm
